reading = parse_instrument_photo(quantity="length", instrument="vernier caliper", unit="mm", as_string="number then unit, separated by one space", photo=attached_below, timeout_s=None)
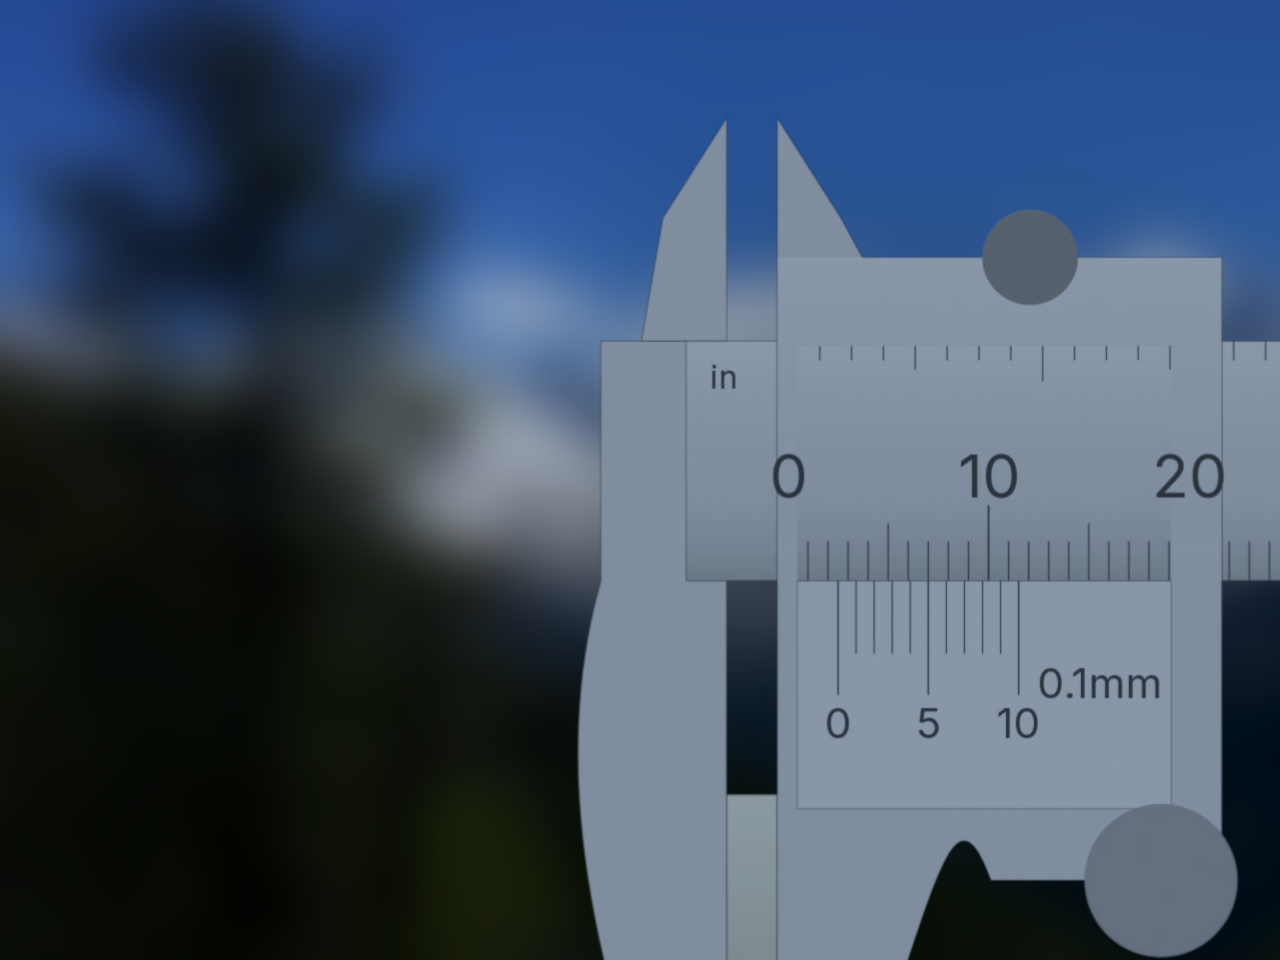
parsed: 2.5 mm
